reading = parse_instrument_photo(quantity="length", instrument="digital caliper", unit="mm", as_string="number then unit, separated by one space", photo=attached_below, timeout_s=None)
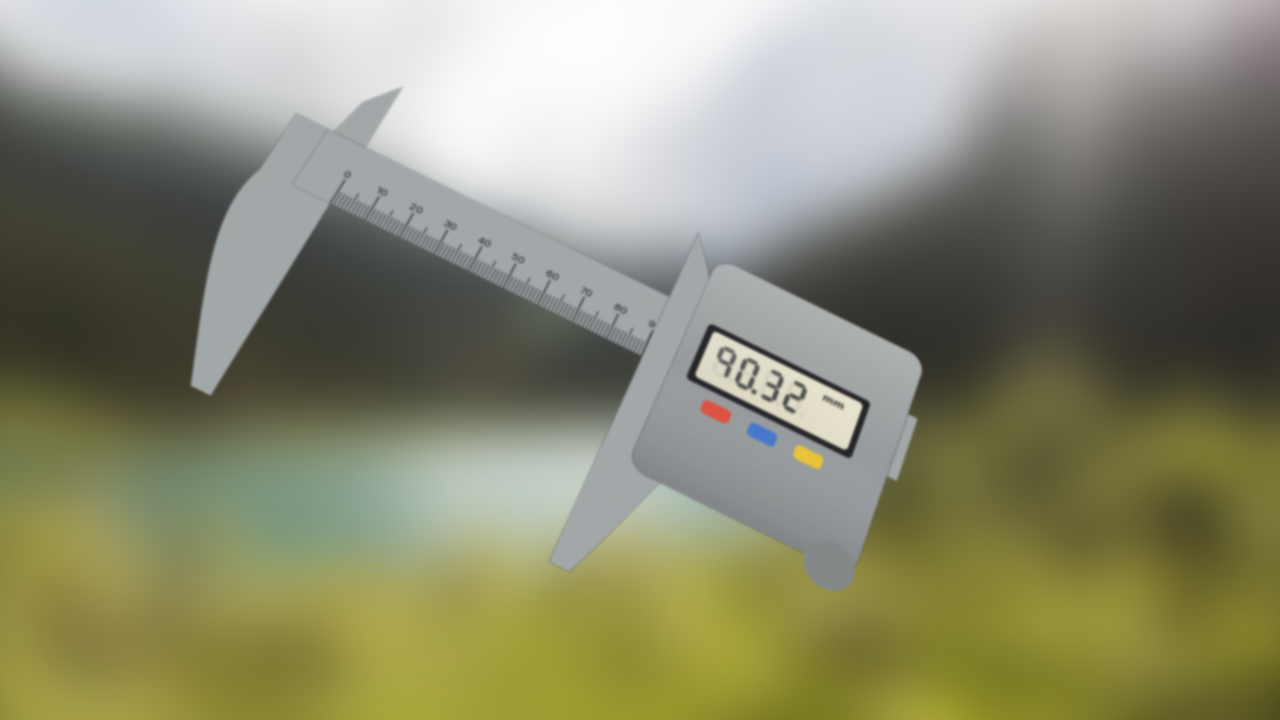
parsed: 90.32 mm
